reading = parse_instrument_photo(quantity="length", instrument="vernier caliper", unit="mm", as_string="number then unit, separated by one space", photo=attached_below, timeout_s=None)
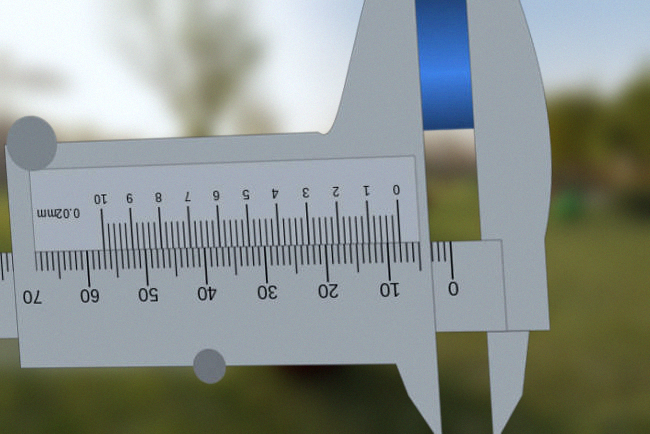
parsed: 8.0 mm
